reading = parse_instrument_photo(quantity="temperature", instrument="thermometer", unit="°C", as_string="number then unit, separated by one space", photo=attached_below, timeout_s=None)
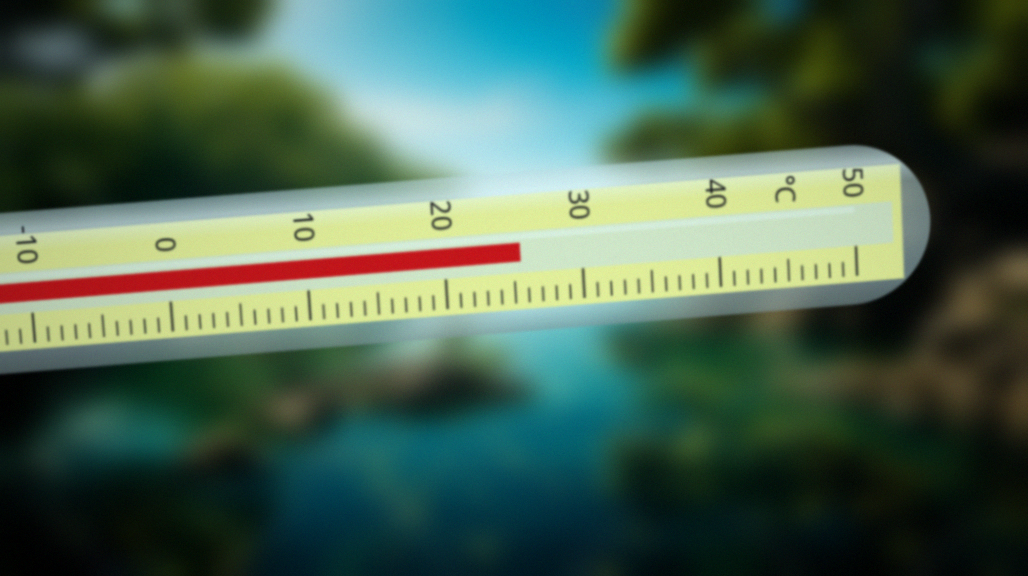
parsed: 25.5 °C
